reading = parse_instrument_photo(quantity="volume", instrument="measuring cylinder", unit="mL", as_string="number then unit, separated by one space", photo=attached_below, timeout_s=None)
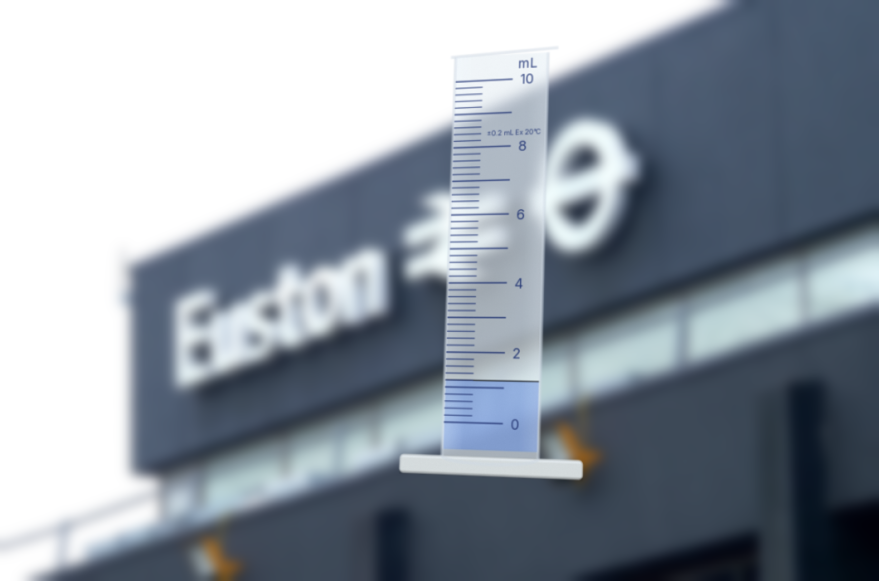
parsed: 1.2 mL
